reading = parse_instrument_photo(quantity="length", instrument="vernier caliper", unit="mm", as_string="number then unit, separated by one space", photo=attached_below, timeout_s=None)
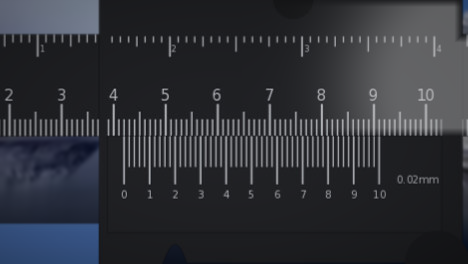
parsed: 42.0 mm
